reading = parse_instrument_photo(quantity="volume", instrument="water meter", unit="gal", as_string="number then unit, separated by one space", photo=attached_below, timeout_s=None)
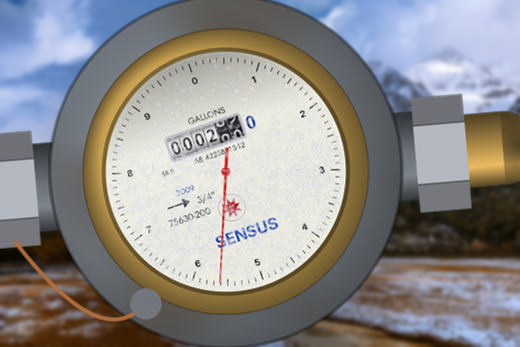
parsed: 2895.6 gal
